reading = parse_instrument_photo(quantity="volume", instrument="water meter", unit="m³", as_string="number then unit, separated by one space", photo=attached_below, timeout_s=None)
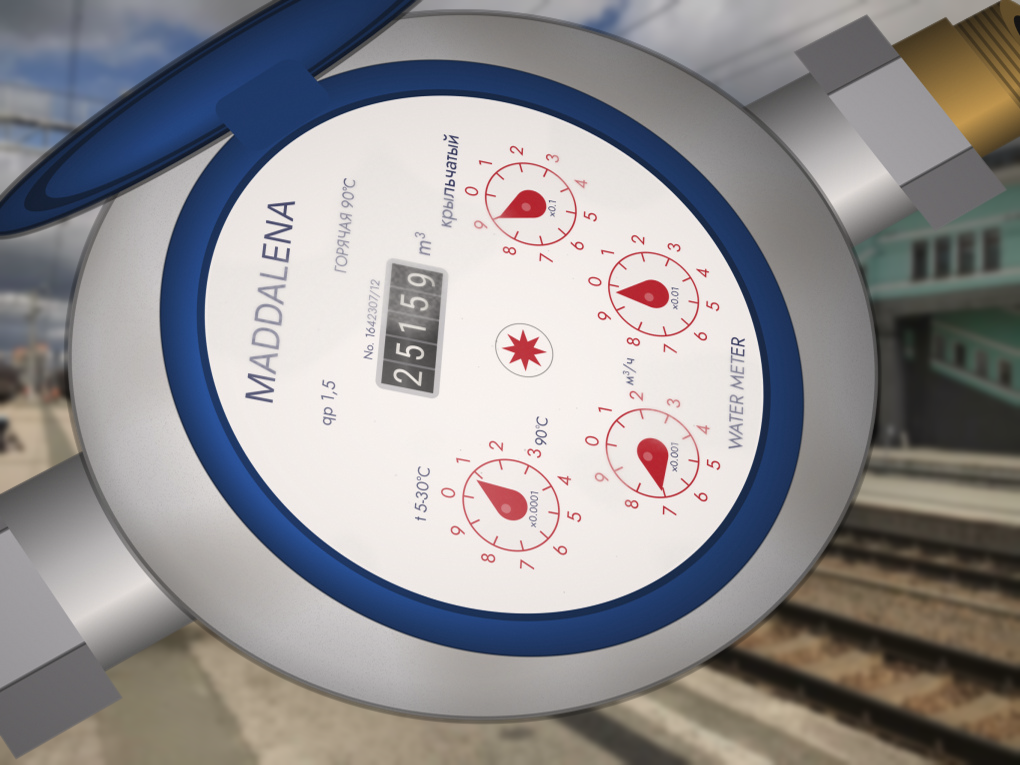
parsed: 25158.8970 m³
